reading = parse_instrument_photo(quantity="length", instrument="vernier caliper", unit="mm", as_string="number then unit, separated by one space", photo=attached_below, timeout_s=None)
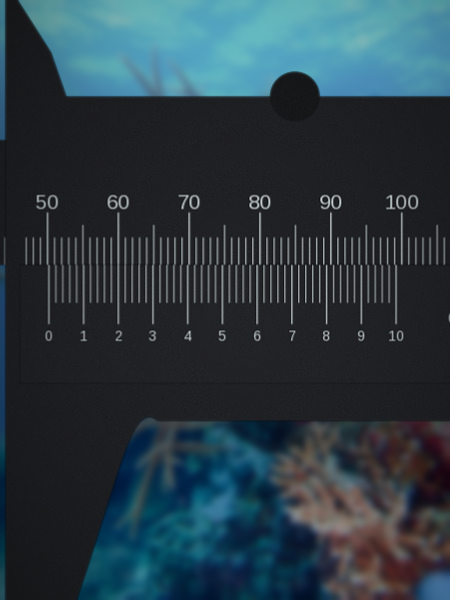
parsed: 50.2 mm
